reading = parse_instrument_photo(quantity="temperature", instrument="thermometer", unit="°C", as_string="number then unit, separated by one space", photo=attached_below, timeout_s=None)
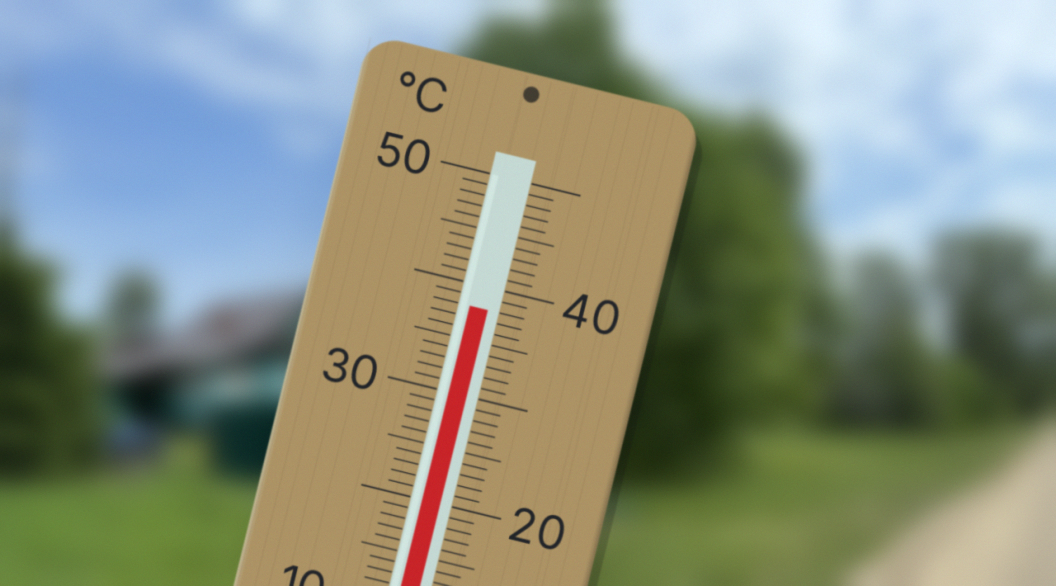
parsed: 38 °C
